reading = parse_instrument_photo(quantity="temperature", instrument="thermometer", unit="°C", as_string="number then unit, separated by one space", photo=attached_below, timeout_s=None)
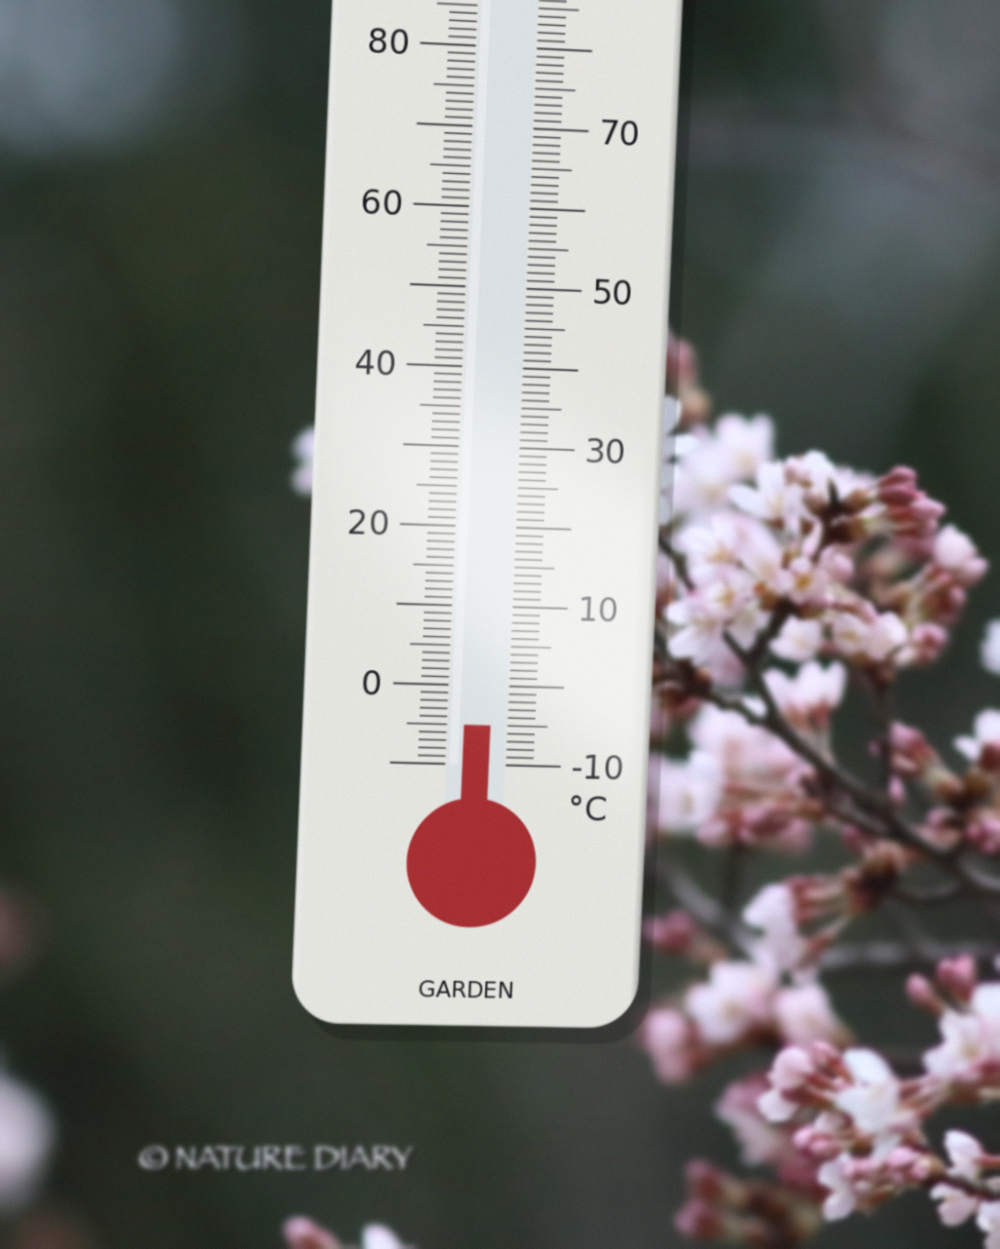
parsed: -5 °C
